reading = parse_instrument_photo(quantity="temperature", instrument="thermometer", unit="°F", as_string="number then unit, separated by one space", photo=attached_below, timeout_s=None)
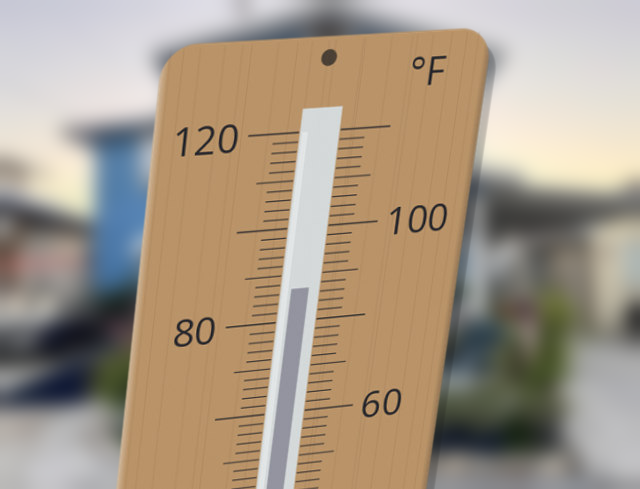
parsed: 87 °F
